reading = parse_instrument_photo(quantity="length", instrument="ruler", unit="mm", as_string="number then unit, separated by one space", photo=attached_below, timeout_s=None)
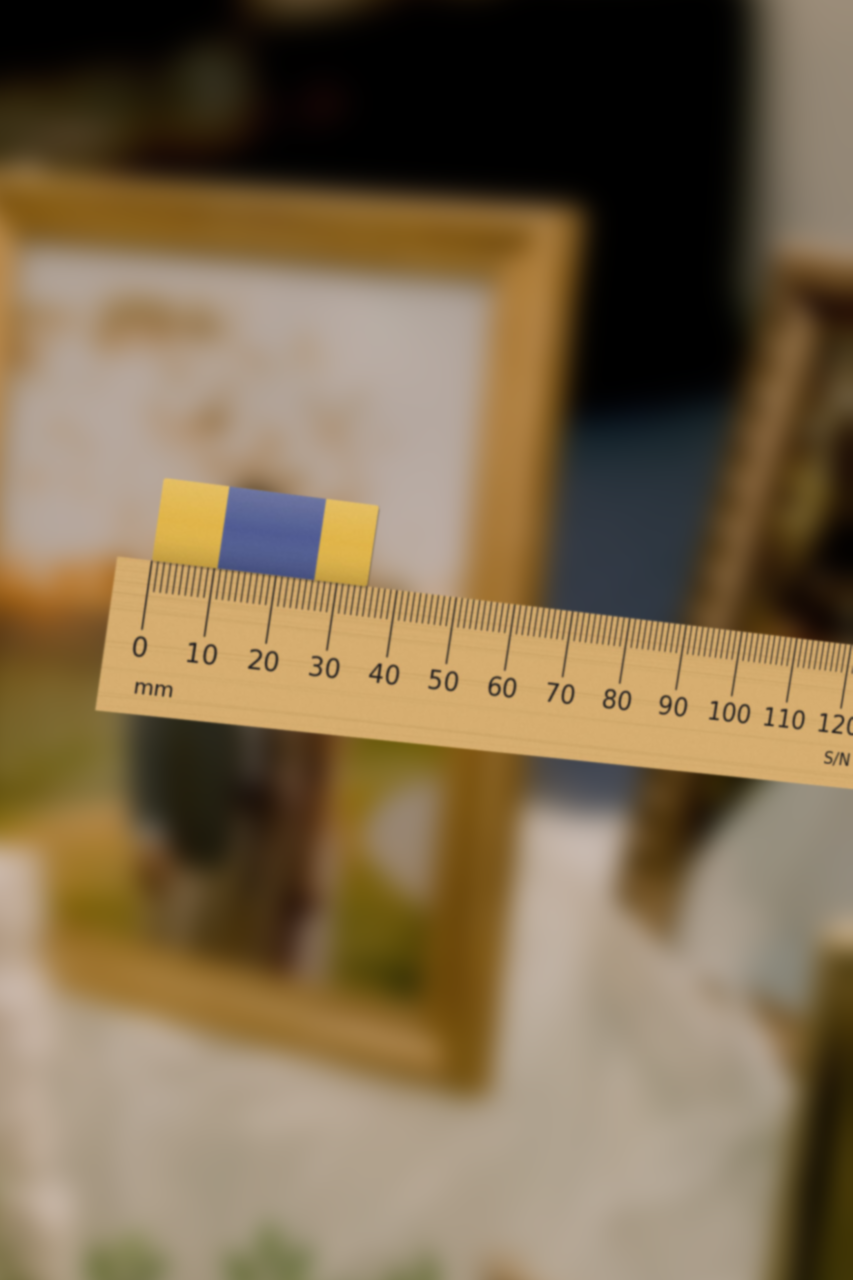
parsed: 35 mm
